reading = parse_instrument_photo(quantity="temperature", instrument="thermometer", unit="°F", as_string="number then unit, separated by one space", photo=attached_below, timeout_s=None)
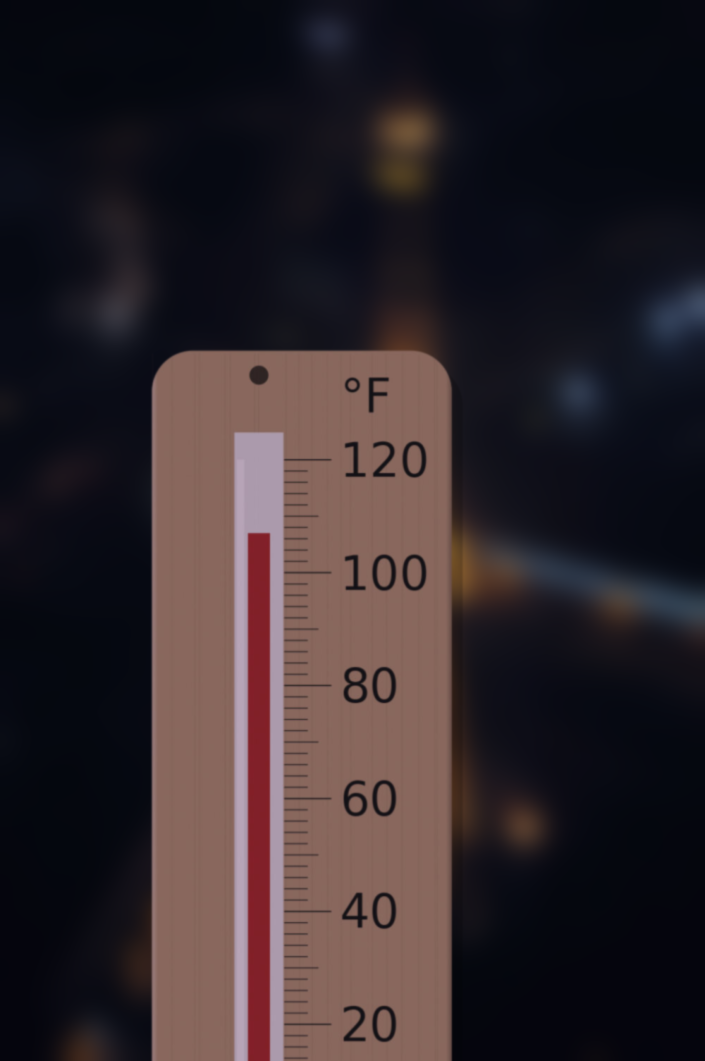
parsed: 107 °F
